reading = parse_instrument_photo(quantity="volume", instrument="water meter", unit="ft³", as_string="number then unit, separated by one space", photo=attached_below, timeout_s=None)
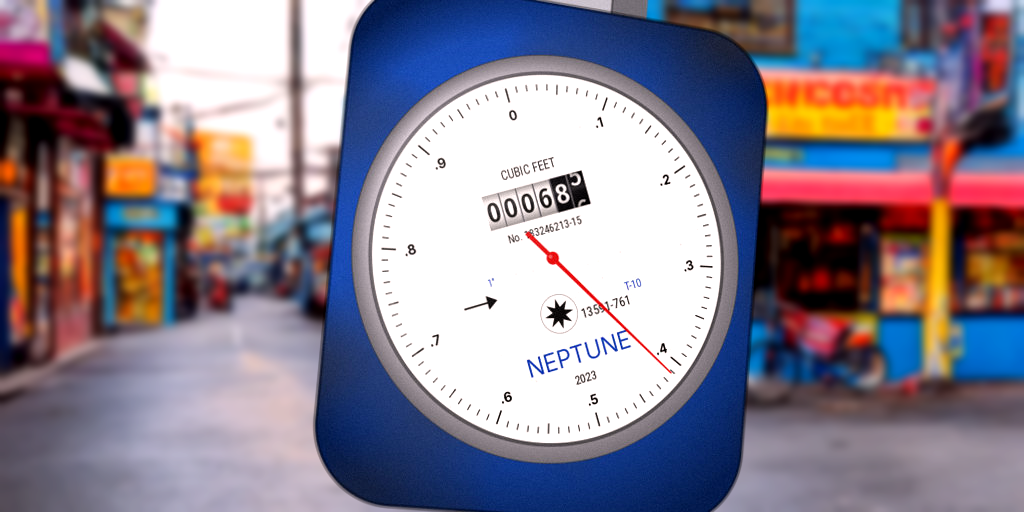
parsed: 685.41 ft³
